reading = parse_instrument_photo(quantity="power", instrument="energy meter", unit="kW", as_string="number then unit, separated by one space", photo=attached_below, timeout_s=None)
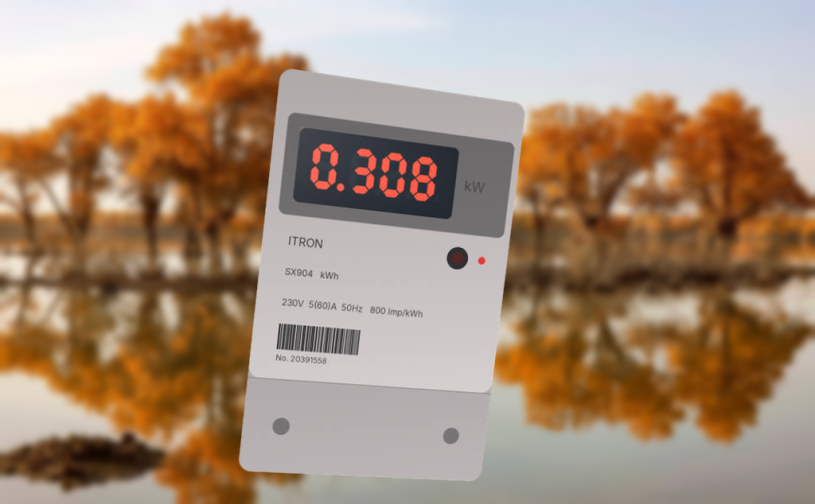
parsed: 0.308 kW
